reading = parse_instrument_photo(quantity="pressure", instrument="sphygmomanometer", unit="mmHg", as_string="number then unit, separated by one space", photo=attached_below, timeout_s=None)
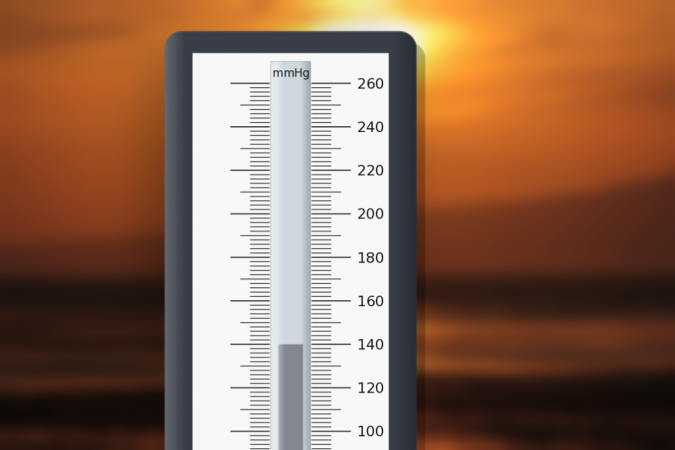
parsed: 140 mmHg
